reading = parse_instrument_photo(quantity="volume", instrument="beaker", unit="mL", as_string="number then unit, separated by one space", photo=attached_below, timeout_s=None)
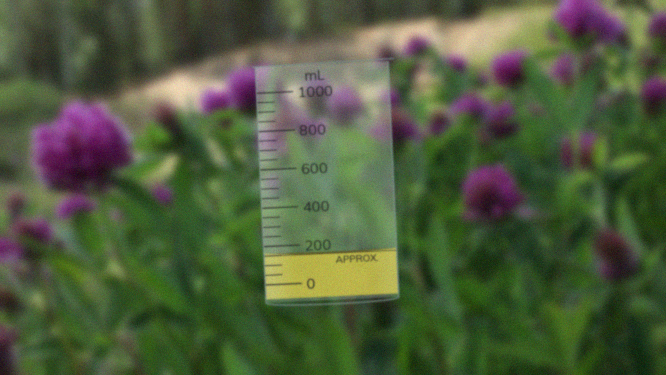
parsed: 150 mL
